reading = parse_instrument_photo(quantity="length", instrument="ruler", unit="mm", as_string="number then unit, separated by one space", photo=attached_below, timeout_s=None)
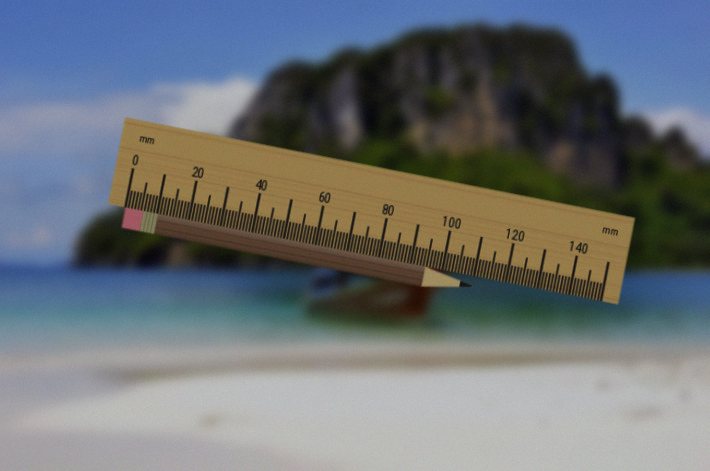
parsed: 110 mm
